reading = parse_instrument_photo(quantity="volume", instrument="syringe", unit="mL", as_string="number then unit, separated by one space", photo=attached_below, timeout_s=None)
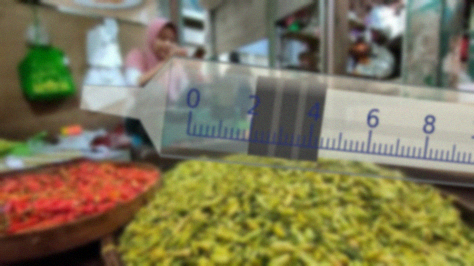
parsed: 2 mL
